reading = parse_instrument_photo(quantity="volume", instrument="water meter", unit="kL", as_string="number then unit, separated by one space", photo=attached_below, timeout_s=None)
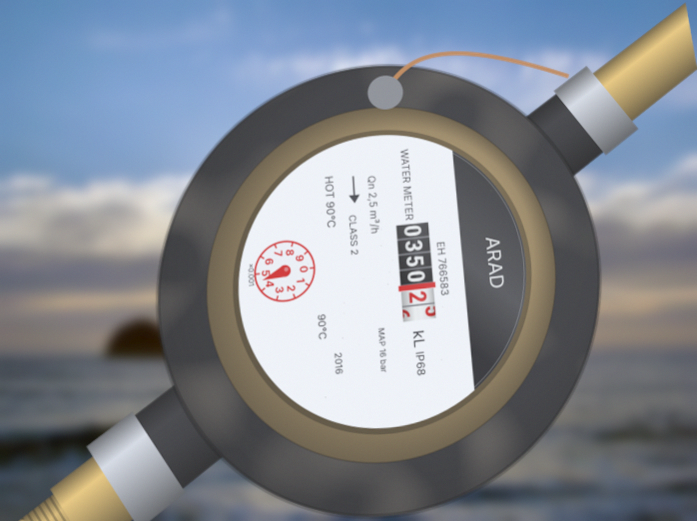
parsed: 350.254 kL
